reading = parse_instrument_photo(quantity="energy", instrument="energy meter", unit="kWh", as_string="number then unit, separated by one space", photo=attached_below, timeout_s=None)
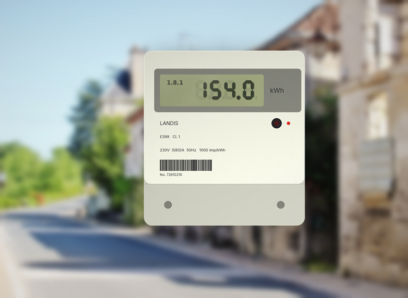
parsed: 154.0 kWh
